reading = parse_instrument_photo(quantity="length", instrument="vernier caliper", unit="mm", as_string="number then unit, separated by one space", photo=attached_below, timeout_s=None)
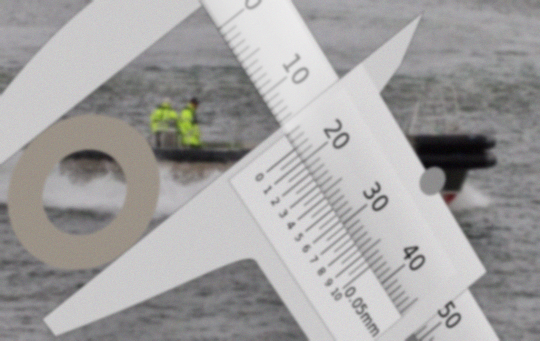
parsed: 18.0 mm
